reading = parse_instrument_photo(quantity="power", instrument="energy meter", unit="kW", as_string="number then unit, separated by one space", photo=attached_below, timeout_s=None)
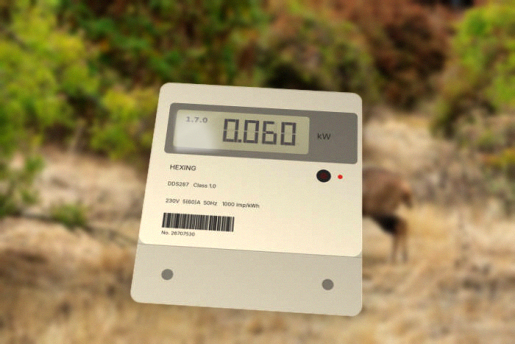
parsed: 0.060 kW
